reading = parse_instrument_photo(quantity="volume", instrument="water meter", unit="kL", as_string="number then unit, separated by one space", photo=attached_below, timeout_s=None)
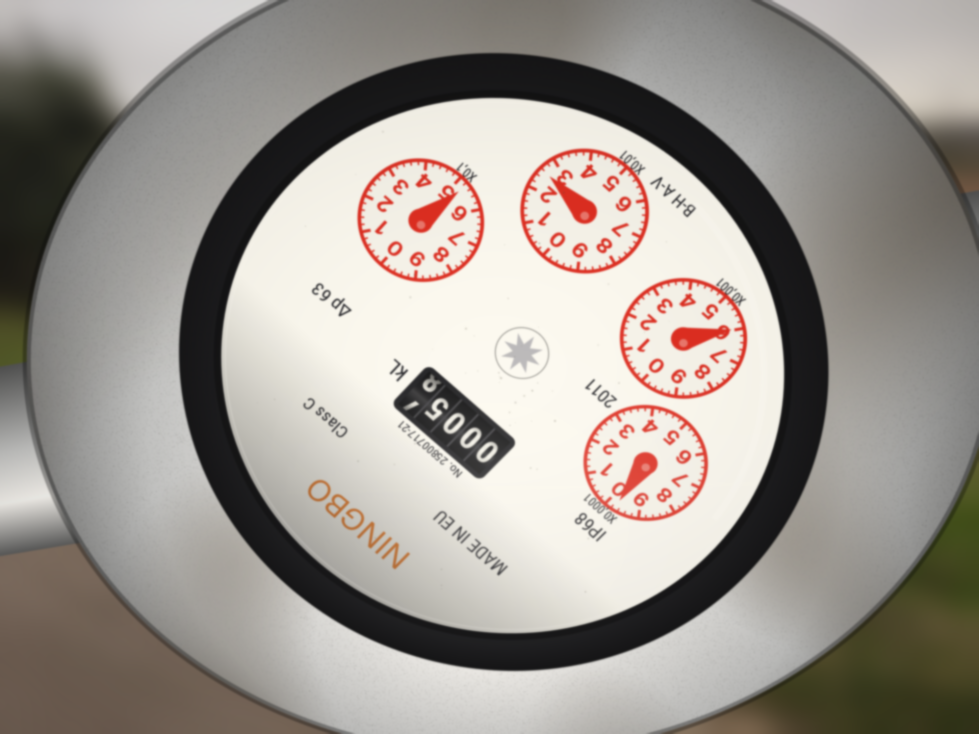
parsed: 57.5259 kL
